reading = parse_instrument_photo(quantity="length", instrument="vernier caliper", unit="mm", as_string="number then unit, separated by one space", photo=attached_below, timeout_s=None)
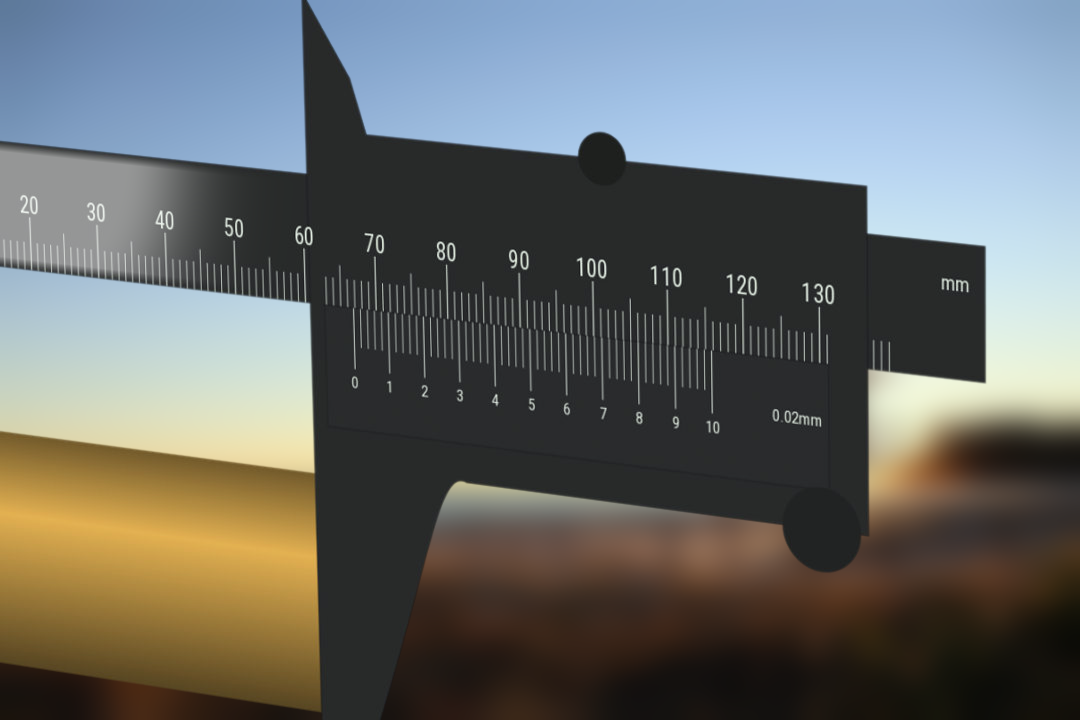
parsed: 66.8 mm
